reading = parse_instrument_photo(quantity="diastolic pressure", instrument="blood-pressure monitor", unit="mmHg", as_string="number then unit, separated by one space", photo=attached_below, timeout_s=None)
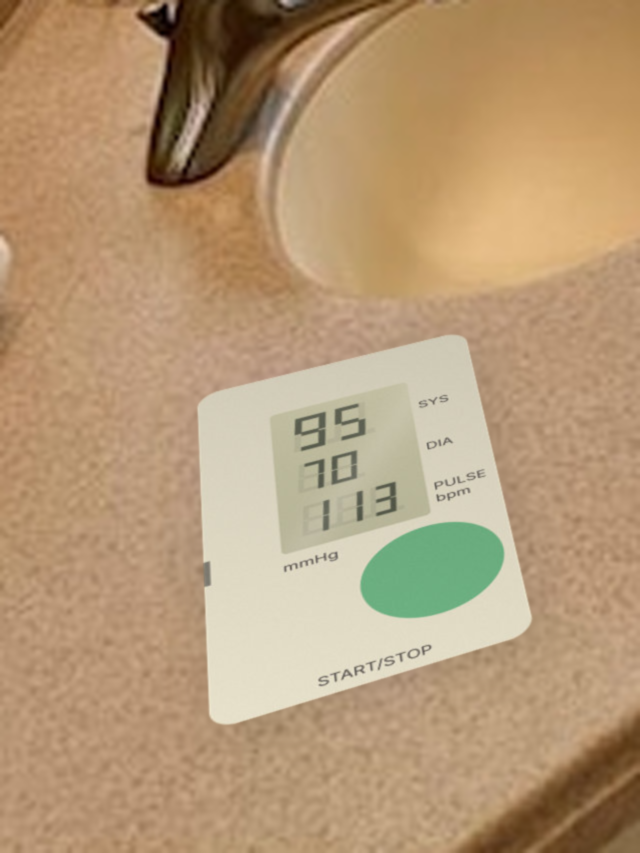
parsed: 70 mmHg
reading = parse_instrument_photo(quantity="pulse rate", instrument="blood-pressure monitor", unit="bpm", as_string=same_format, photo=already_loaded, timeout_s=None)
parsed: 113 bpm
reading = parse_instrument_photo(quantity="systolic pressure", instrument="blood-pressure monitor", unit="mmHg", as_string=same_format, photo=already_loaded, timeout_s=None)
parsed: 95 mmHg
